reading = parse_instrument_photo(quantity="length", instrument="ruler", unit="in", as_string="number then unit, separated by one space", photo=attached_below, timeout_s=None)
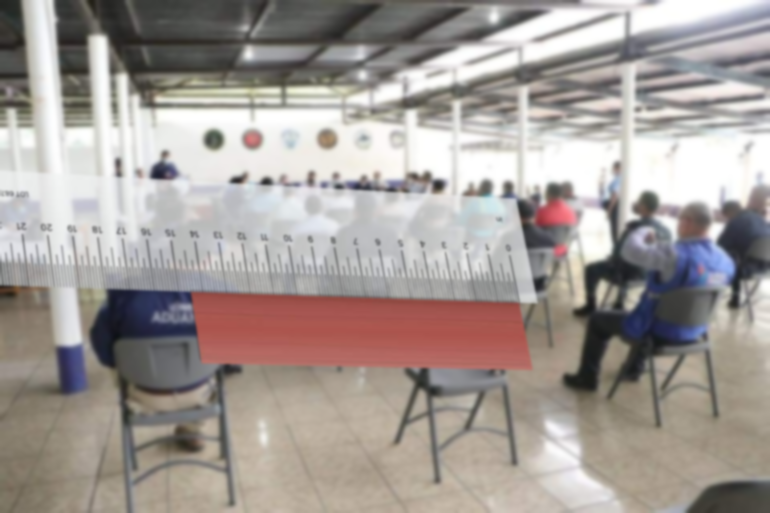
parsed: 14.5 in
